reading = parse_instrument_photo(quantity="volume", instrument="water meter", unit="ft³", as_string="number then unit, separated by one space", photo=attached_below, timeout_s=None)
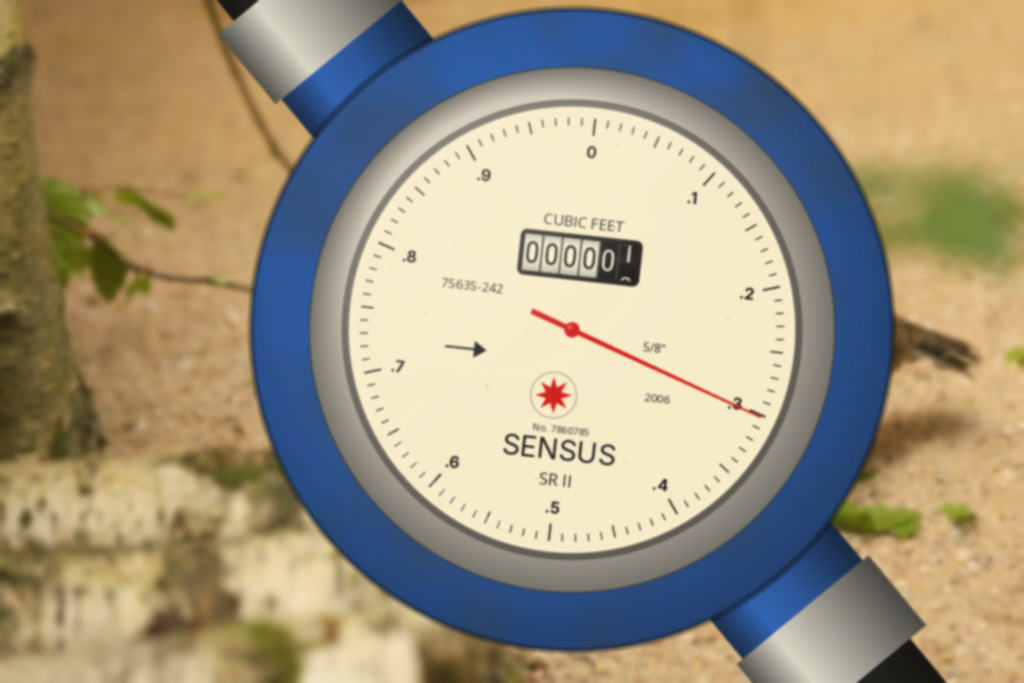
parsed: 1.30 ft³
